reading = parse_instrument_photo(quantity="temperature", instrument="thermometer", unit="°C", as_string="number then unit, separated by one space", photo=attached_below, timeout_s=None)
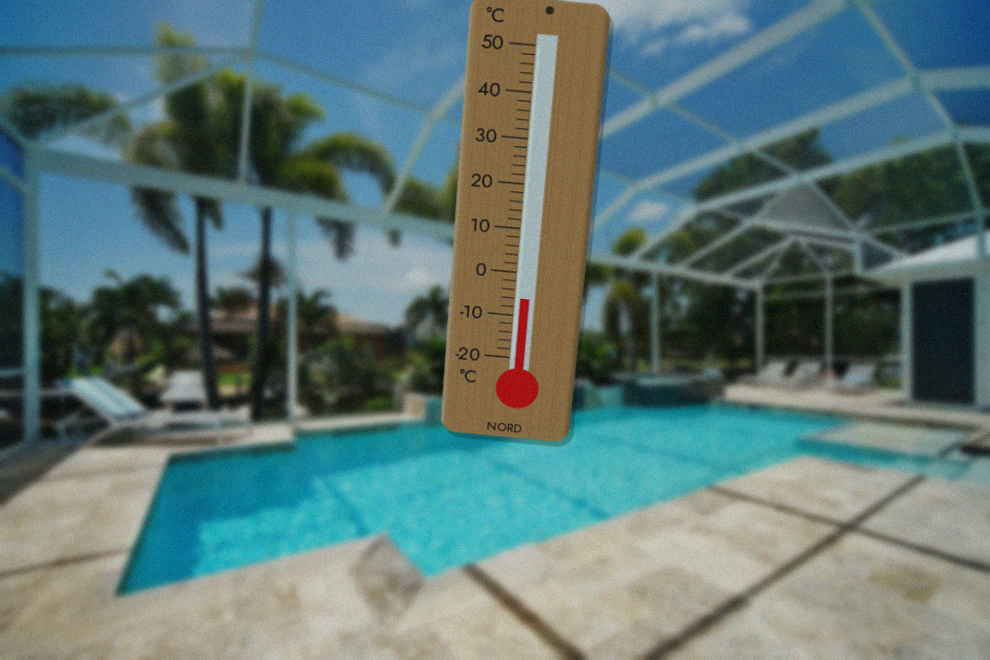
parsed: -6 °C
